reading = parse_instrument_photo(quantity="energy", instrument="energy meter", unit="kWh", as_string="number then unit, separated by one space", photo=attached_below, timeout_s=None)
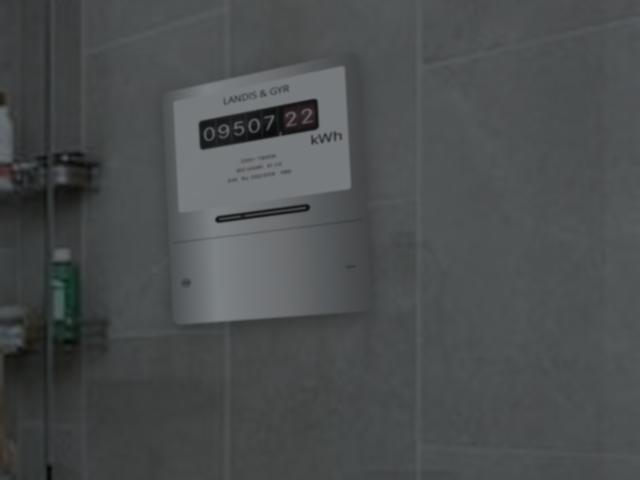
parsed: 9507.22 kWh
